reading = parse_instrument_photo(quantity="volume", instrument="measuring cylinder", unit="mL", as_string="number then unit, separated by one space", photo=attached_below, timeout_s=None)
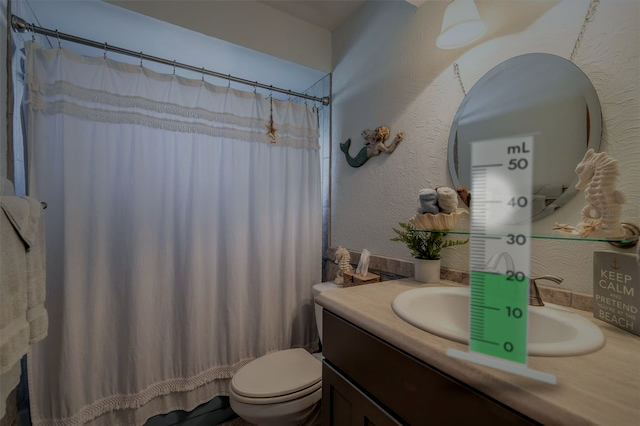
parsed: 20 mL
